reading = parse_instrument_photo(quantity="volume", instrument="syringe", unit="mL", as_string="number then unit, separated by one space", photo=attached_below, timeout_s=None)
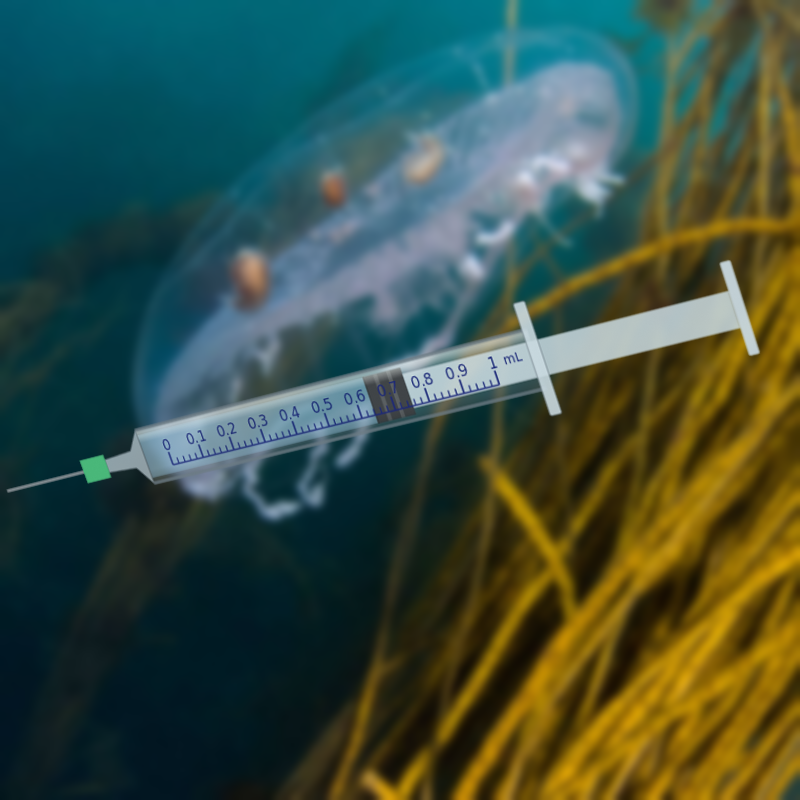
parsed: 0.64 mL
